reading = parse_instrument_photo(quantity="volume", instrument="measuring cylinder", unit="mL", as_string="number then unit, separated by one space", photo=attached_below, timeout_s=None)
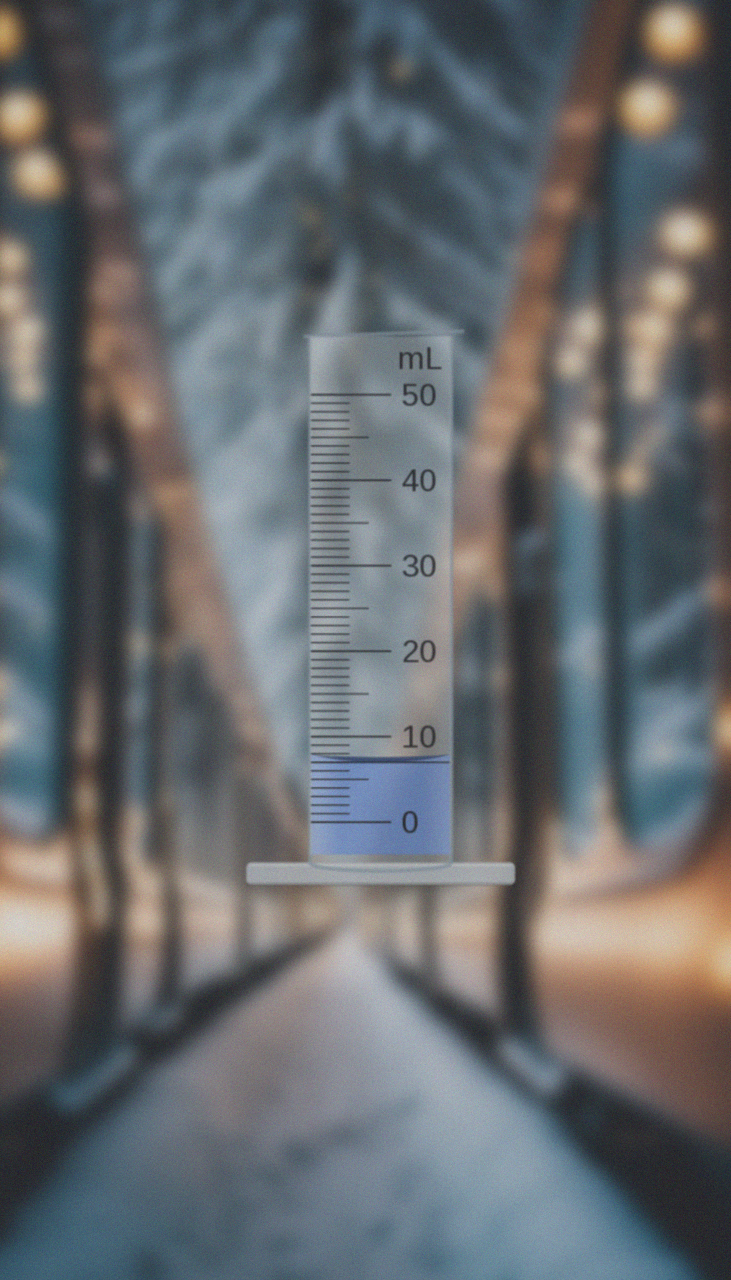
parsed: 7 mL
